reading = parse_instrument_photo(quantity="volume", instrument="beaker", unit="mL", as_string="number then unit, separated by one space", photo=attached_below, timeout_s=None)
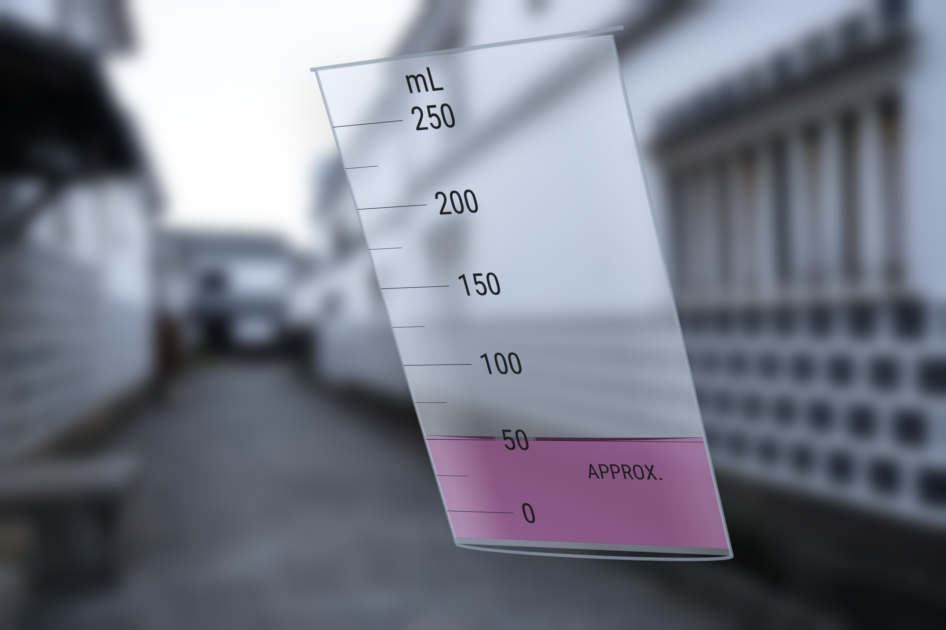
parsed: 50 mL
